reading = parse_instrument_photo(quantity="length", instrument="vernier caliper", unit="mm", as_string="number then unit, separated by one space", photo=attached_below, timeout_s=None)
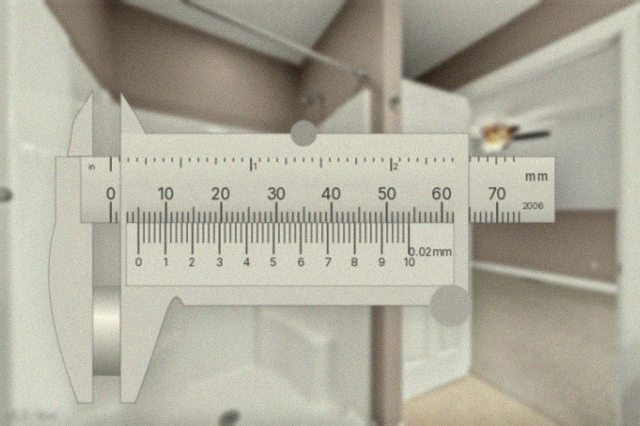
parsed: 5.0 mm
